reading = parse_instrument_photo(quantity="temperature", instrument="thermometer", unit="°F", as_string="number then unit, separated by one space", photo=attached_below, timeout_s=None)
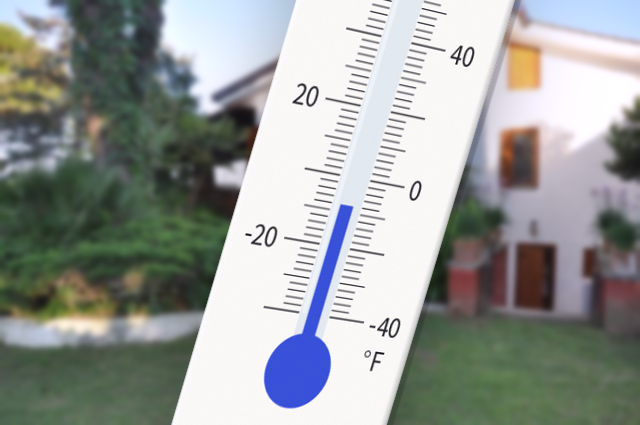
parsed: -8 °F
